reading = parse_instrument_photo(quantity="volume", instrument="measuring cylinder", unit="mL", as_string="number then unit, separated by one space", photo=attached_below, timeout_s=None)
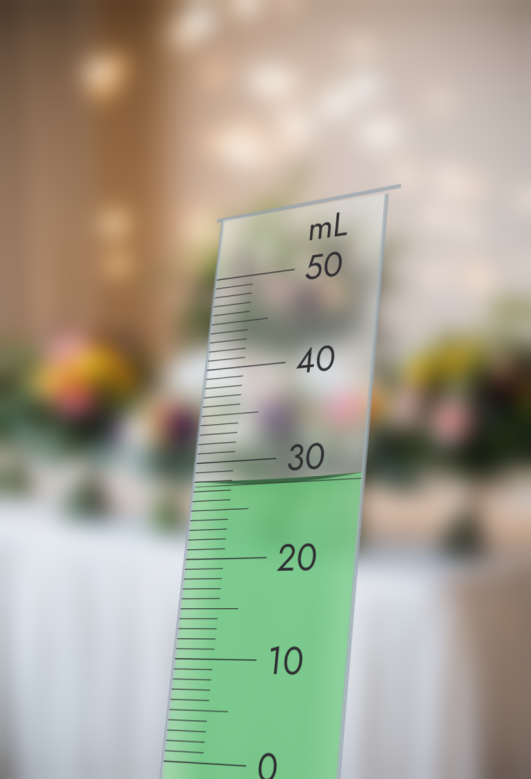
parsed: 27.5 mL
